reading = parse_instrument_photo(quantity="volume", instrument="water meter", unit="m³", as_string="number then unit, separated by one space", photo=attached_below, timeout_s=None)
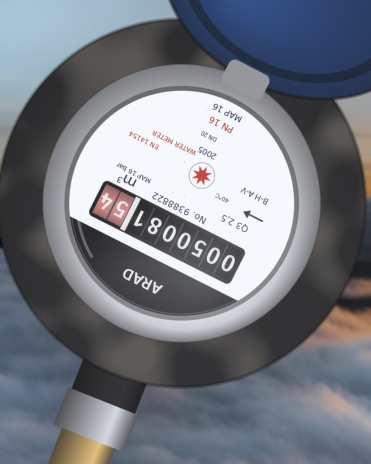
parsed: 50081.54 m³
